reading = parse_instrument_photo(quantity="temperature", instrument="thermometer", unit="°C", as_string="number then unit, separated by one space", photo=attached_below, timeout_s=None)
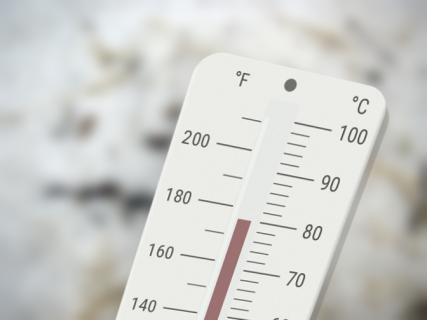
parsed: 80 °C
